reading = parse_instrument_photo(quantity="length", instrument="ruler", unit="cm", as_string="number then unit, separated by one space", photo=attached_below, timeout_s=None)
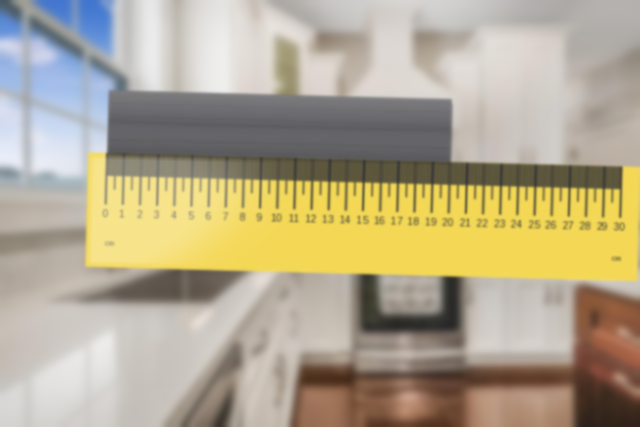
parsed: 20 cm
